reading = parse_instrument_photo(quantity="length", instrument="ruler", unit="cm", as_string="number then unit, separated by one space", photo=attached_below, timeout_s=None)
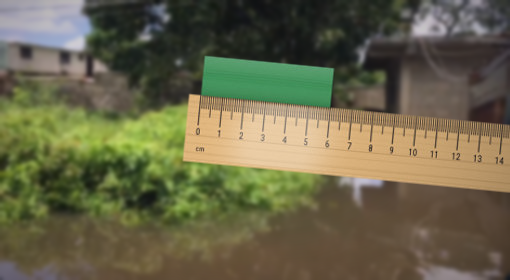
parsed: 6 cm
